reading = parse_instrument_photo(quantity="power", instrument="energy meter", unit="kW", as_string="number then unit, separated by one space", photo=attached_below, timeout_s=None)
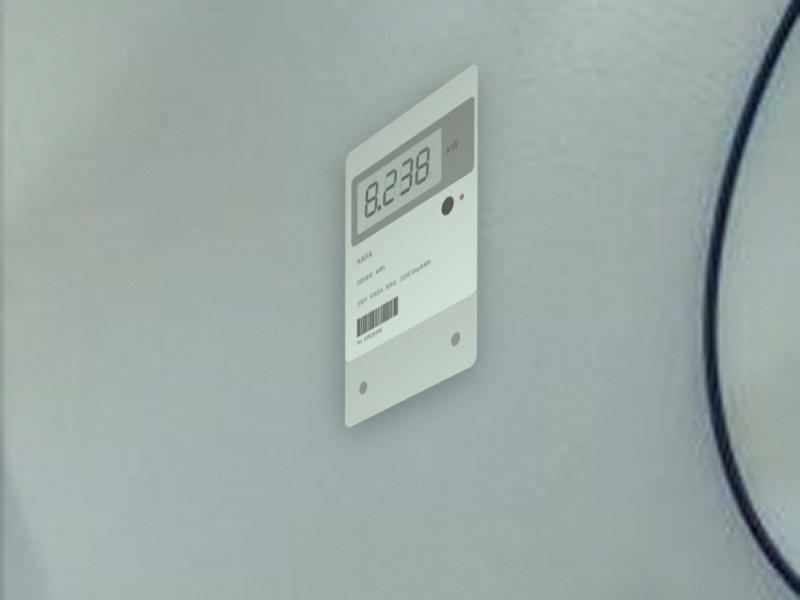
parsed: 8.238 kW
